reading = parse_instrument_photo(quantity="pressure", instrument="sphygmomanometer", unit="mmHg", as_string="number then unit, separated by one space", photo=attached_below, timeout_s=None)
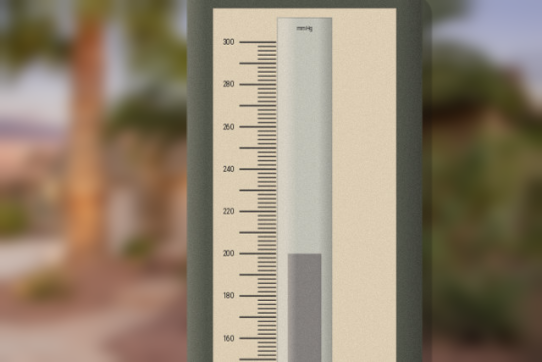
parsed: 200 mmHg
